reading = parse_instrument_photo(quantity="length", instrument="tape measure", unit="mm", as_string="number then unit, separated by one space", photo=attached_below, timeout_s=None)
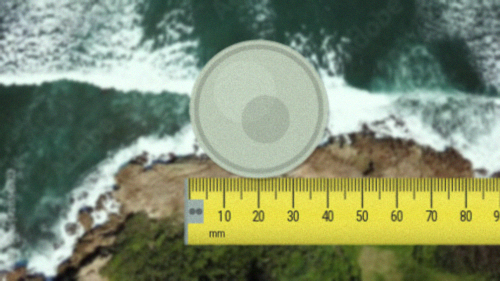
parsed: 40 mm
